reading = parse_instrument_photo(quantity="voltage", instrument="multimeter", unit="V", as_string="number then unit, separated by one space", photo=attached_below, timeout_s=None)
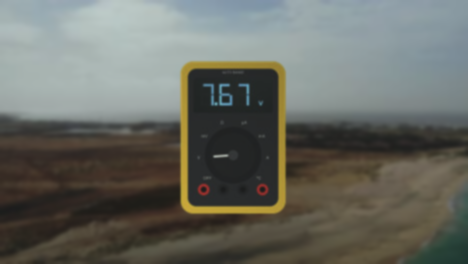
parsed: 7.67 V
